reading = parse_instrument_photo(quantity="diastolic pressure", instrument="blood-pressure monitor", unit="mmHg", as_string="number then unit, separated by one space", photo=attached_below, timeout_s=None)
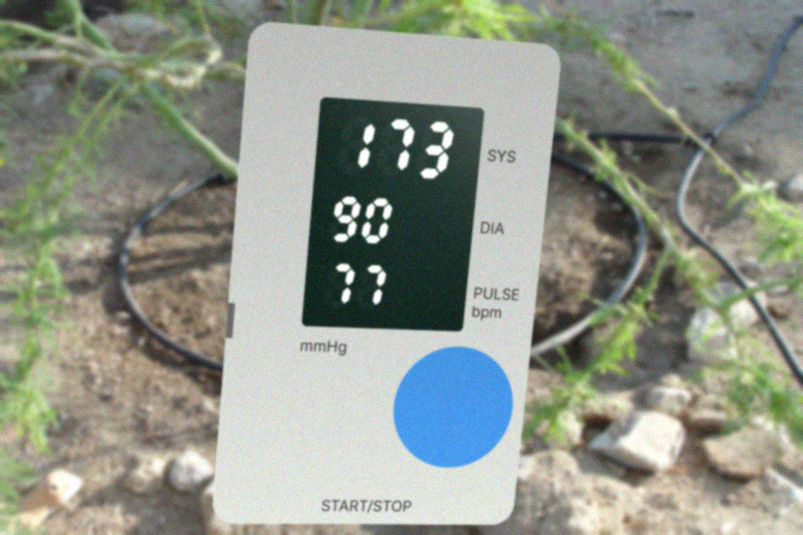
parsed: 90 mmHg
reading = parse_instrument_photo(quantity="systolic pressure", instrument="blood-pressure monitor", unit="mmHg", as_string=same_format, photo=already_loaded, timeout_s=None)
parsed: 173 mmHg
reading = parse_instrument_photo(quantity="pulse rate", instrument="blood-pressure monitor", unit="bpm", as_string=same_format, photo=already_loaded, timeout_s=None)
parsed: 77 bpm
